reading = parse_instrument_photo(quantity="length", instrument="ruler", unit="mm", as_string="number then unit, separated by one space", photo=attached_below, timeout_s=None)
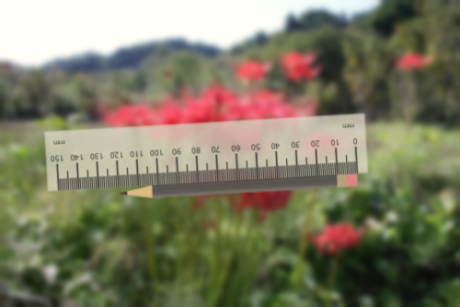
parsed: 120 mm
